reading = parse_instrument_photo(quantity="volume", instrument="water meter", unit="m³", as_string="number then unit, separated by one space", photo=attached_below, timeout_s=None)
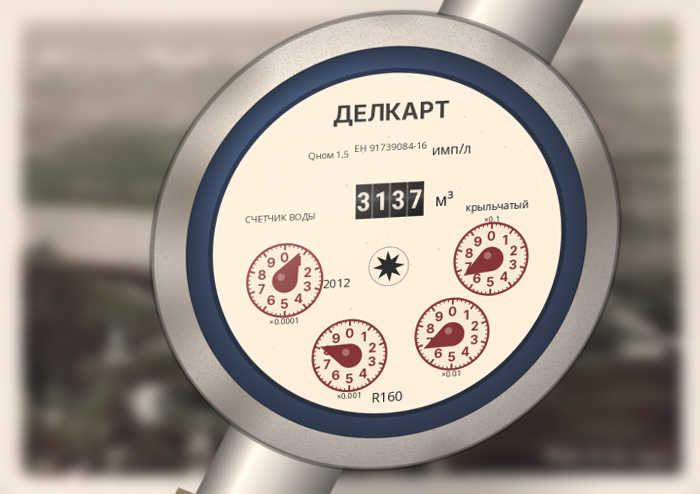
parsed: 3137.6680 m³
